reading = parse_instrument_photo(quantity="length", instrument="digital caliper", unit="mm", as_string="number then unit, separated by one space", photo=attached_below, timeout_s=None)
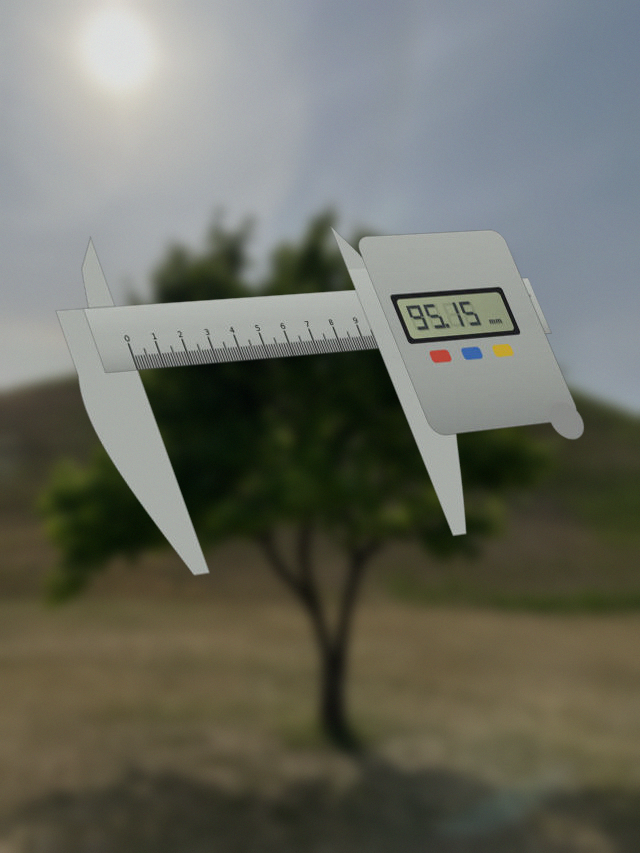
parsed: 95.15 mm
